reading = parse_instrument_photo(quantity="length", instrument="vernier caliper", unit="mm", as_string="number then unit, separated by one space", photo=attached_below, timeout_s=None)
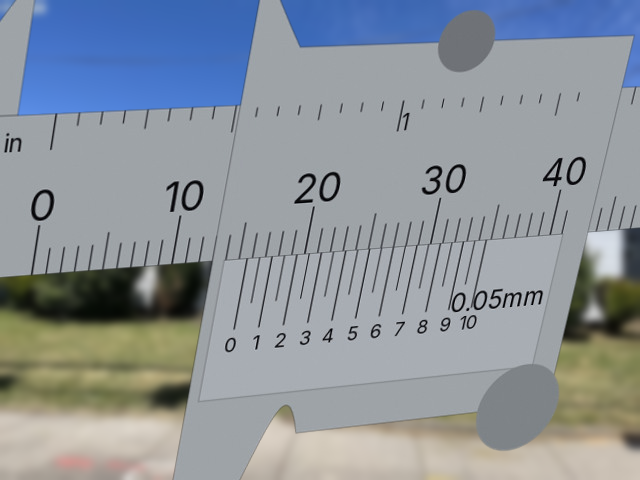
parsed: 15.6 mm
